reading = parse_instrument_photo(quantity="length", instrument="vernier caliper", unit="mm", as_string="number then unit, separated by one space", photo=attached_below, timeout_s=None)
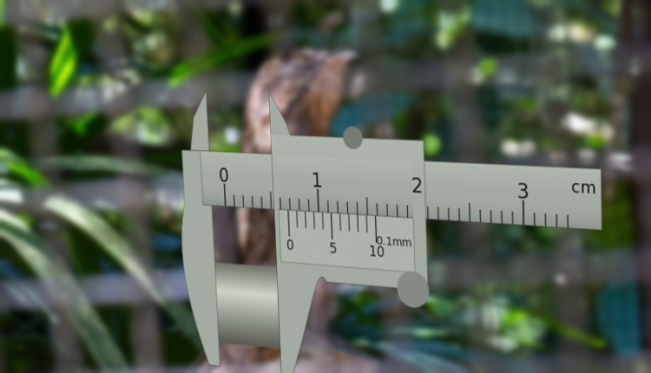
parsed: 6.8 mm
